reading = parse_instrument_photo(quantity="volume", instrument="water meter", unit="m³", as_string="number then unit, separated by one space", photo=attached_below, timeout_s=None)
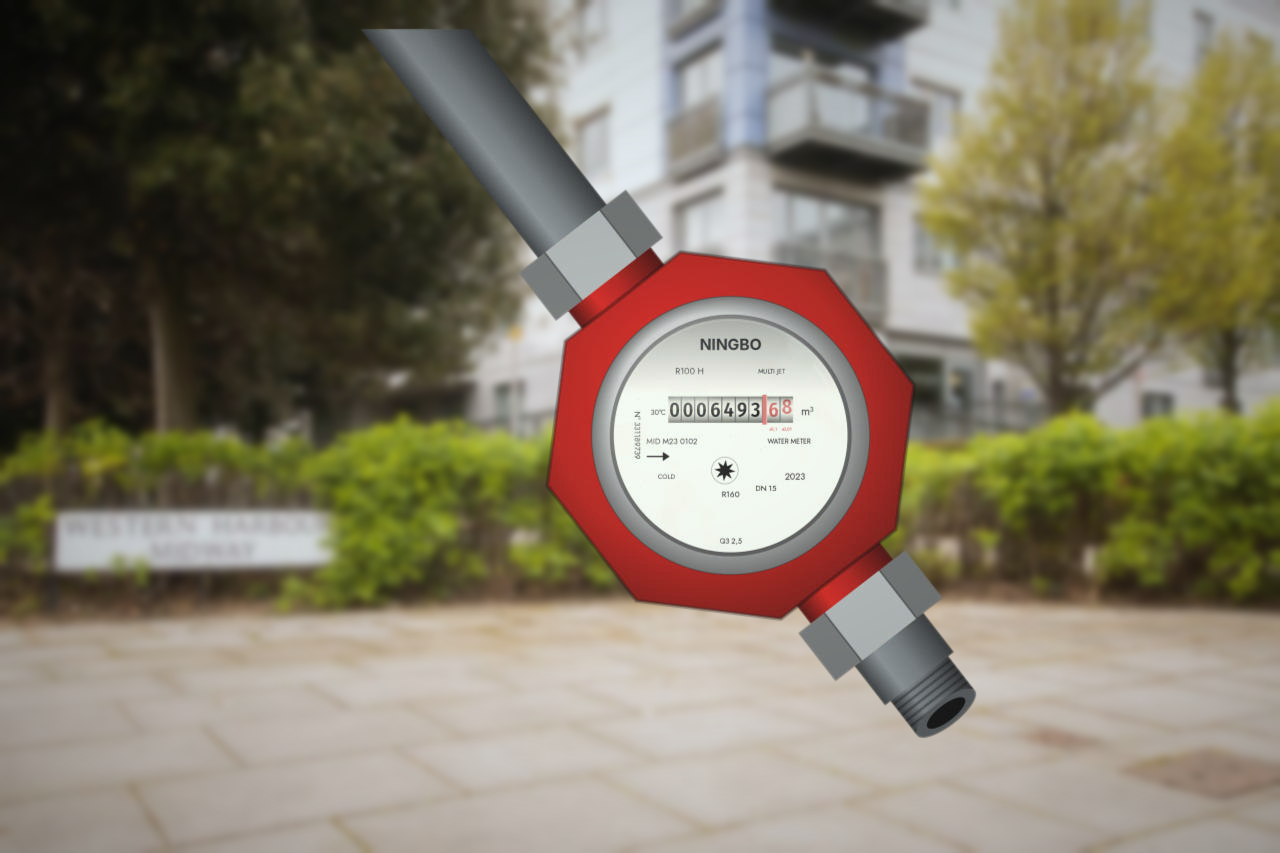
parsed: 6493.68 m³
